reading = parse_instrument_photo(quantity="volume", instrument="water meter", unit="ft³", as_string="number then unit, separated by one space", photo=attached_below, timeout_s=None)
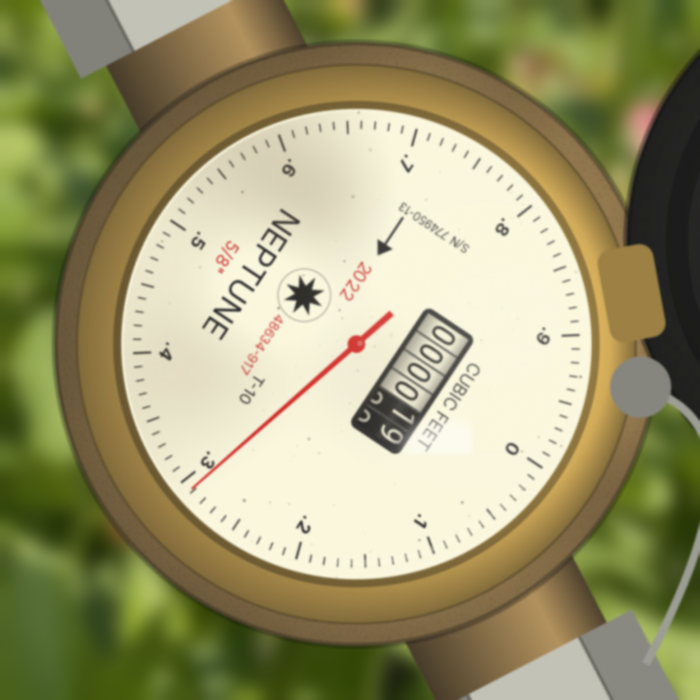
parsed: 19.29 ft³
